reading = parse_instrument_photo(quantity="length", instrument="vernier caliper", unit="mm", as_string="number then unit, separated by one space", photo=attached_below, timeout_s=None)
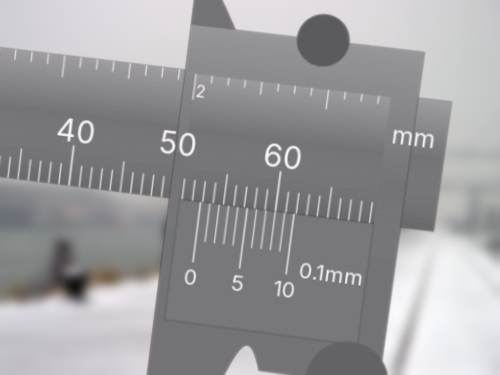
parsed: 52.8 mm
